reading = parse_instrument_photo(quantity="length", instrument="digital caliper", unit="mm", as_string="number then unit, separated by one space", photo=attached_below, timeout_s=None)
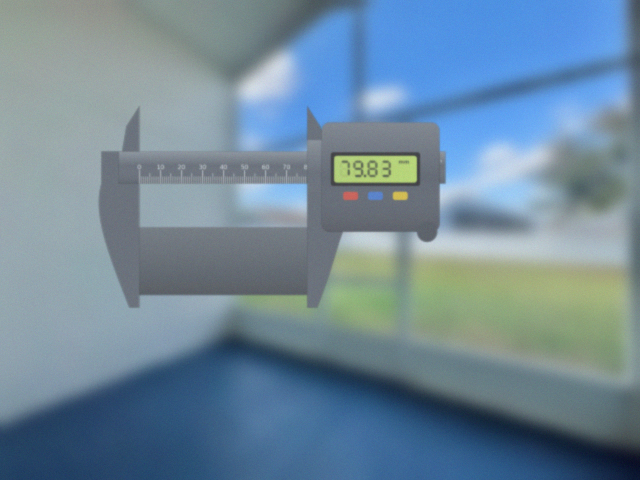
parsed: 79.83 mm
